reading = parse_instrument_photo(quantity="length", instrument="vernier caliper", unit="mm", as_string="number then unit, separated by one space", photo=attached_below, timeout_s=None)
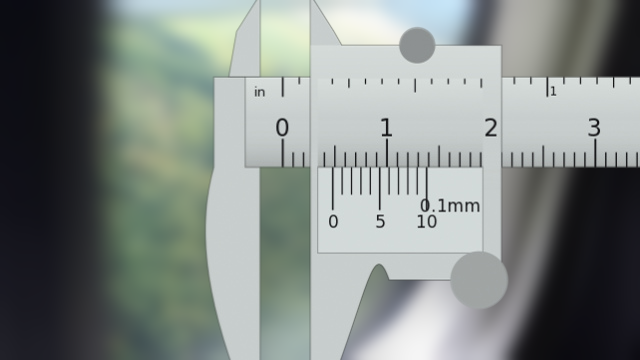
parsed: 4.8 mm
